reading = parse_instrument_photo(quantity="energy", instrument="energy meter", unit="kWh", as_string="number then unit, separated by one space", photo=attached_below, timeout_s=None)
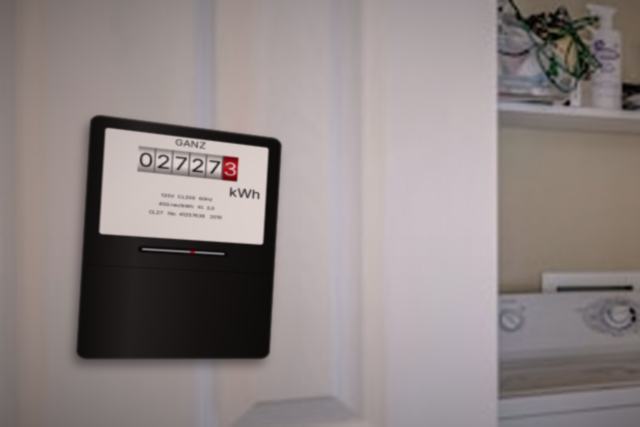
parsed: 2727.3 kWh
